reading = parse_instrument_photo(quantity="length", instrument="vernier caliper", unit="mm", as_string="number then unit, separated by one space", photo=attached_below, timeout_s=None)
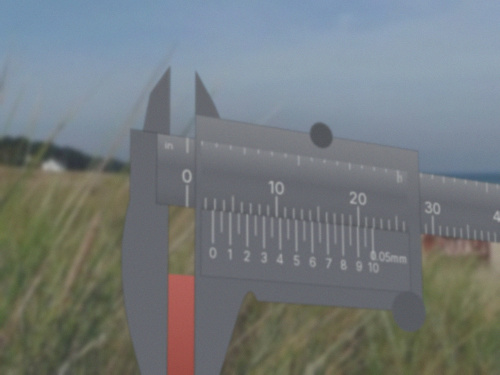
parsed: 2.8 mm
